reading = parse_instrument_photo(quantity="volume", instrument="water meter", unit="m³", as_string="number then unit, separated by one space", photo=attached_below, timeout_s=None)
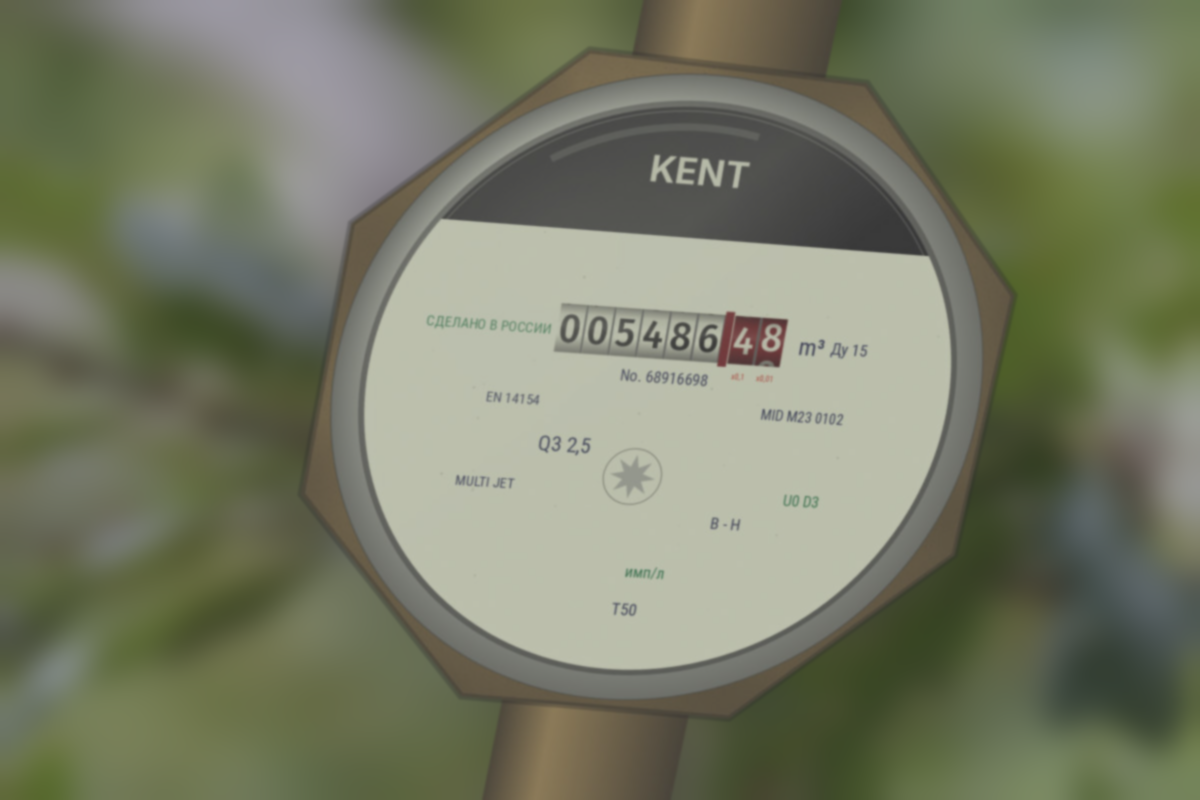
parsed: 5486.48 m³
